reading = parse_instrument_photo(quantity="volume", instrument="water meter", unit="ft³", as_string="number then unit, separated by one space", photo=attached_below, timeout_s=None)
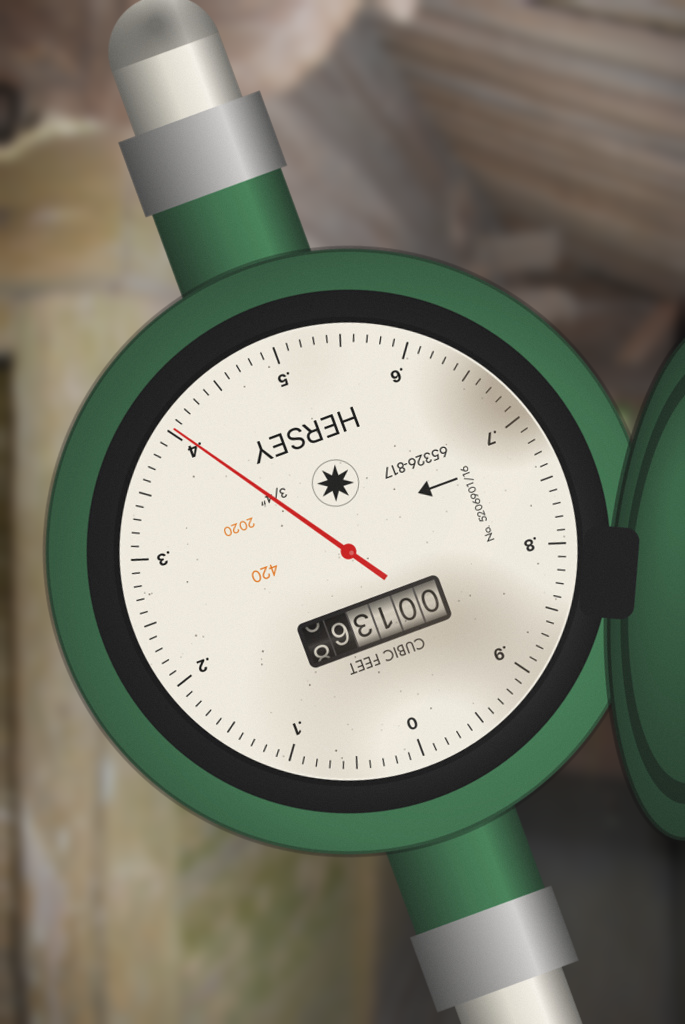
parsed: 1368.40 ft³
